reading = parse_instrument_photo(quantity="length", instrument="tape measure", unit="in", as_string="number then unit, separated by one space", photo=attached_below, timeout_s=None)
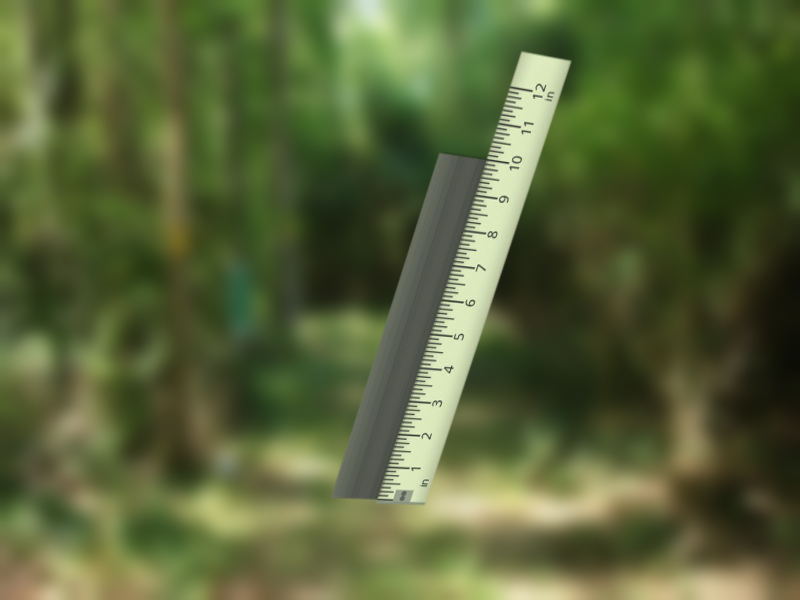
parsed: 10 in
